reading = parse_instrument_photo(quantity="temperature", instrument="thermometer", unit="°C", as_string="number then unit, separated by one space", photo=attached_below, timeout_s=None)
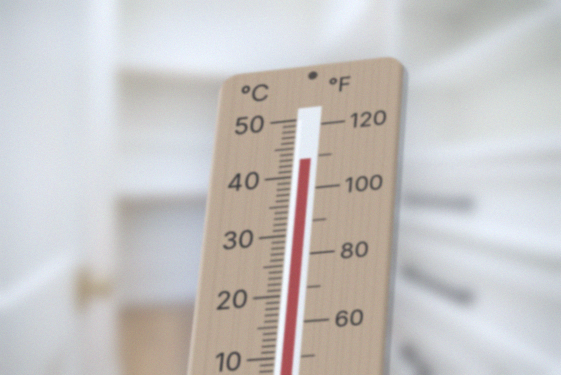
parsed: 43 °C
